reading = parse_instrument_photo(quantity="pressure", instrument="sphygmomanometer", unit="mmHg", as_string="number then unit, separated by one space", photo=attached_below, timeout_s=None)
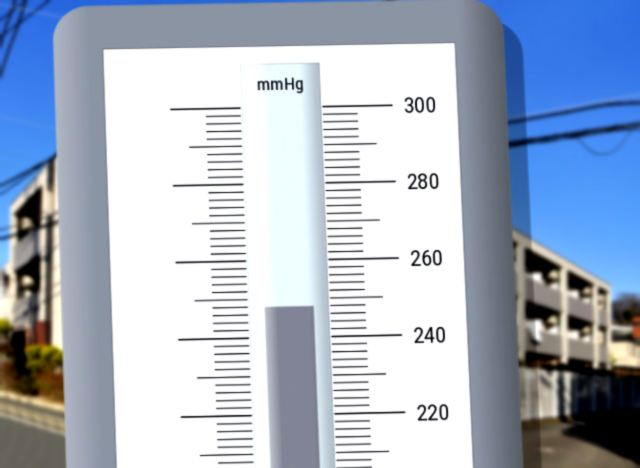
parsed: 248 mmHg
